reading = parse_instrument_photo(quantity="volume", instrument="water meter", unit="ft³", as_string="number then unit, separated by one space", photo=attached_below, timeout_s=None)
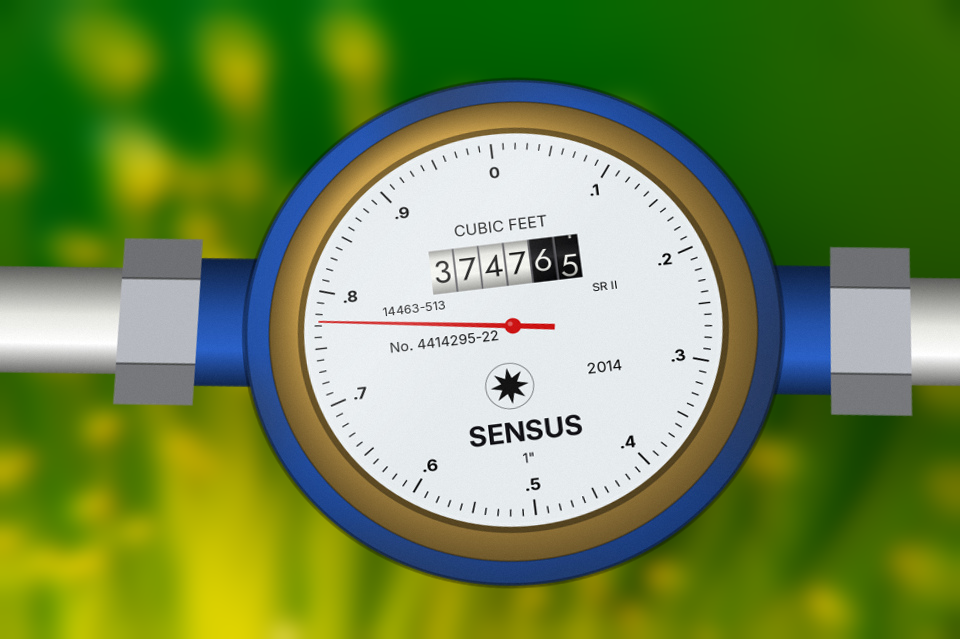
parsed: 374764.77 ft³
